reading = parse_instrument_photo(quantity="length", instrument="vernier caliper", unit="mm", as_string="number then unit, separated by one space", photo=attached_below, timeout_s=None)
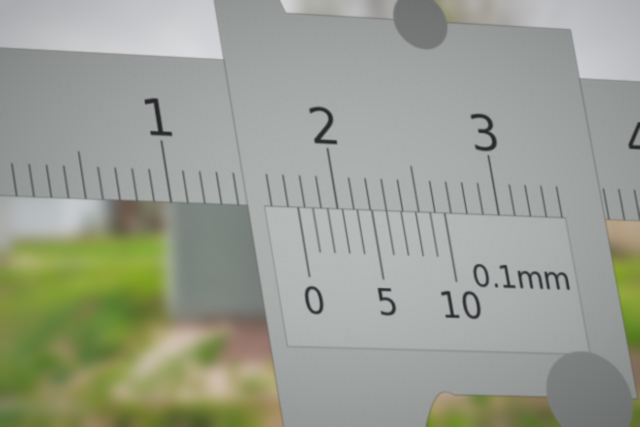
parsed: 17.6 mm
